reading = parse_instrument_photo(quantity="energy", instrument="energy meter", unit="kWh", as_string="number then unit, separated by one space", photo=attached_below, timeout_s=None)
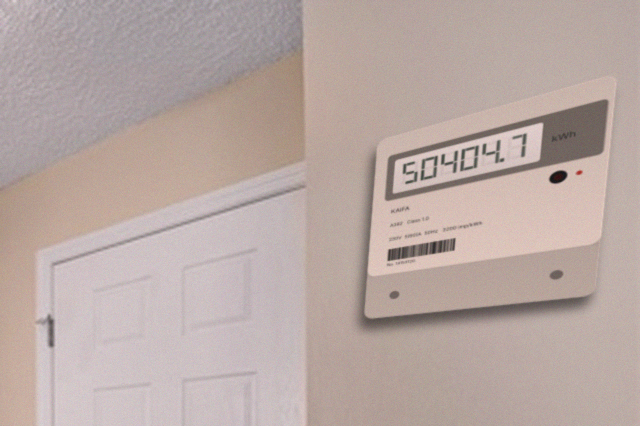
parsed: 50404.7 kWh
